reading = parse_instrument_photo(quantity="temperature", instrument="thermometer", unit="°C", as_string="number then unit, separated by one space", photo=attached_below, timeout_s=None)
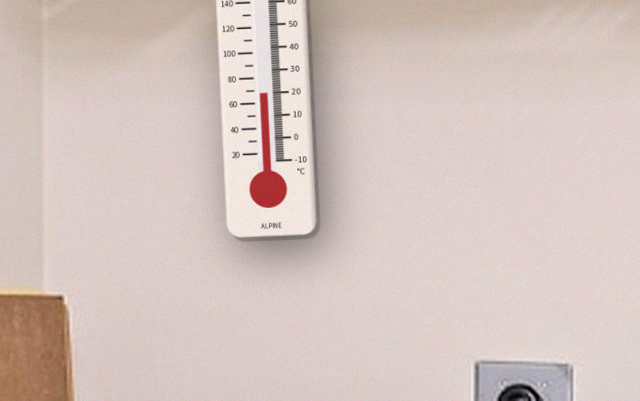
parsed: 20 °C
